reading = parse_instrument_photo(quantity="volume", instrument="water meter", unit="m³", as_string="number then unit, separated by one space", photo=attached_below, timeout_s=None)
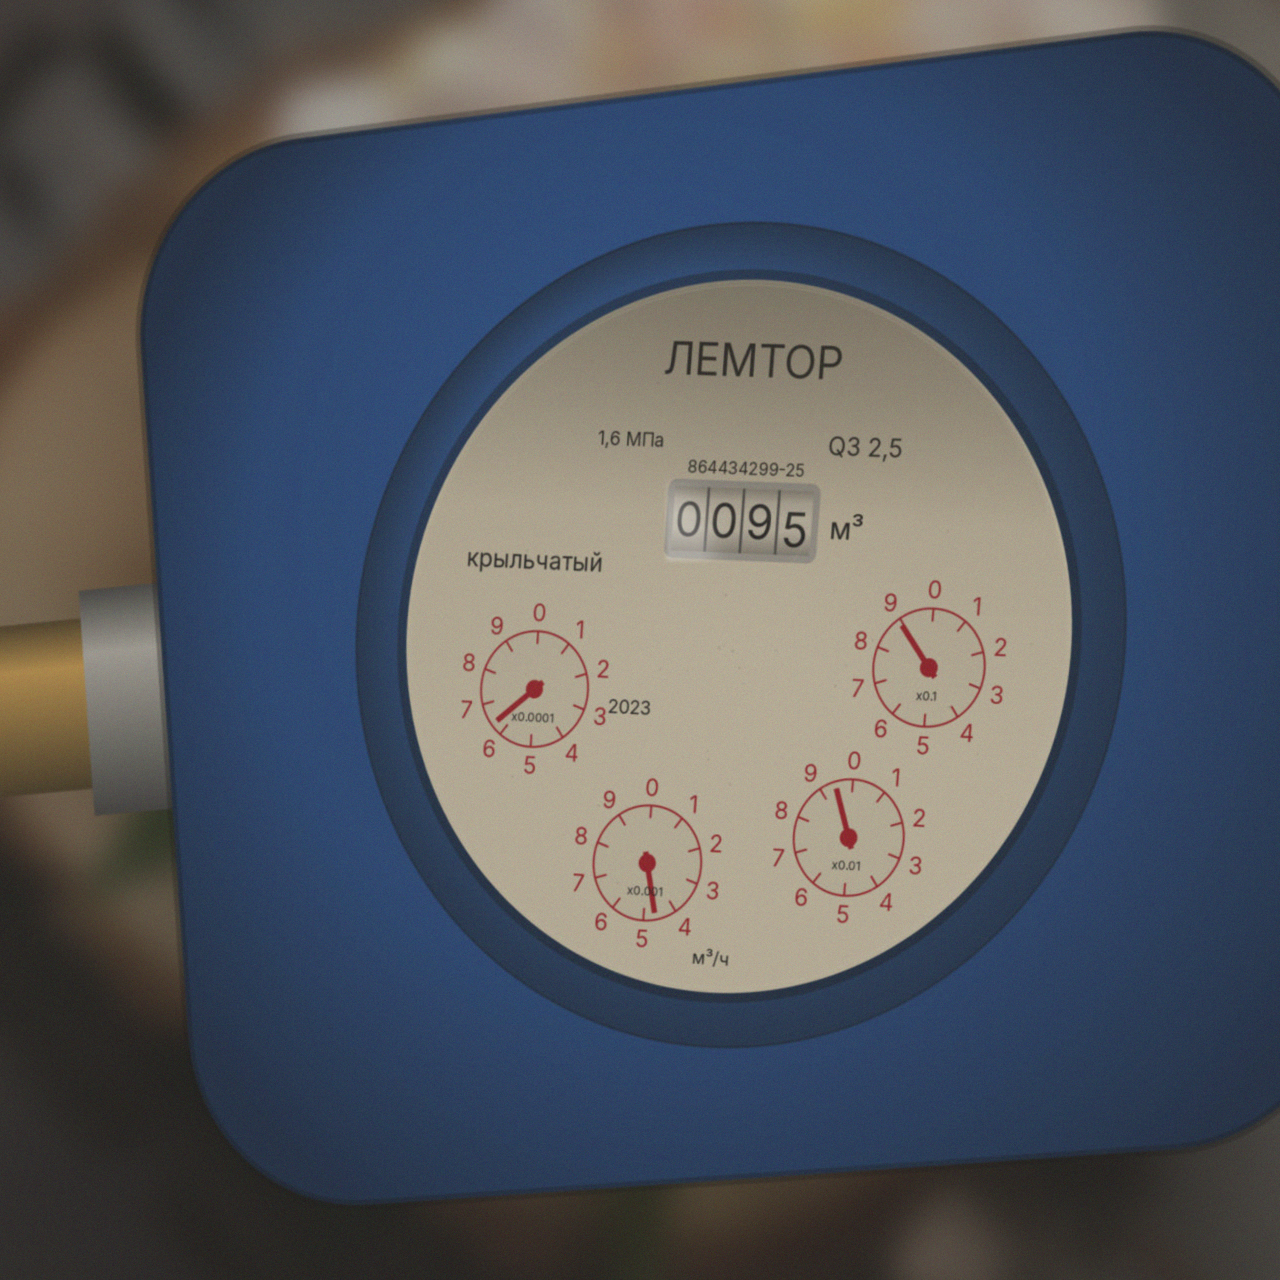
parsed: 94.8946 m³
